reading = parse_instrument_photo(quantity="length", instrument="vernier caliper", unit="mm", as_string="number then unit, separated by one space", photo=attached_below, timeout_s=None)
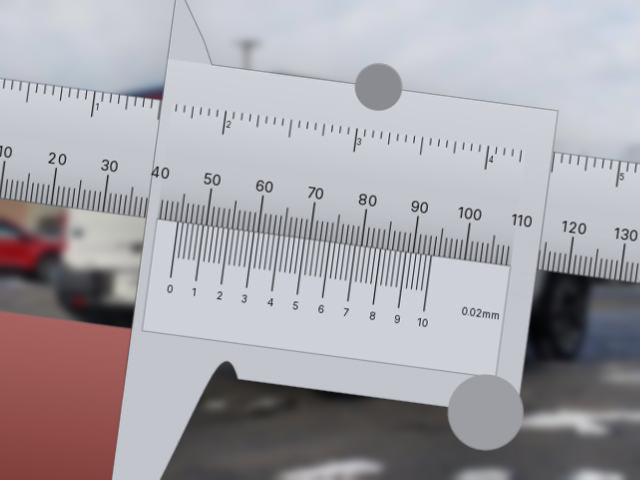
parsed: 44.5 mm
